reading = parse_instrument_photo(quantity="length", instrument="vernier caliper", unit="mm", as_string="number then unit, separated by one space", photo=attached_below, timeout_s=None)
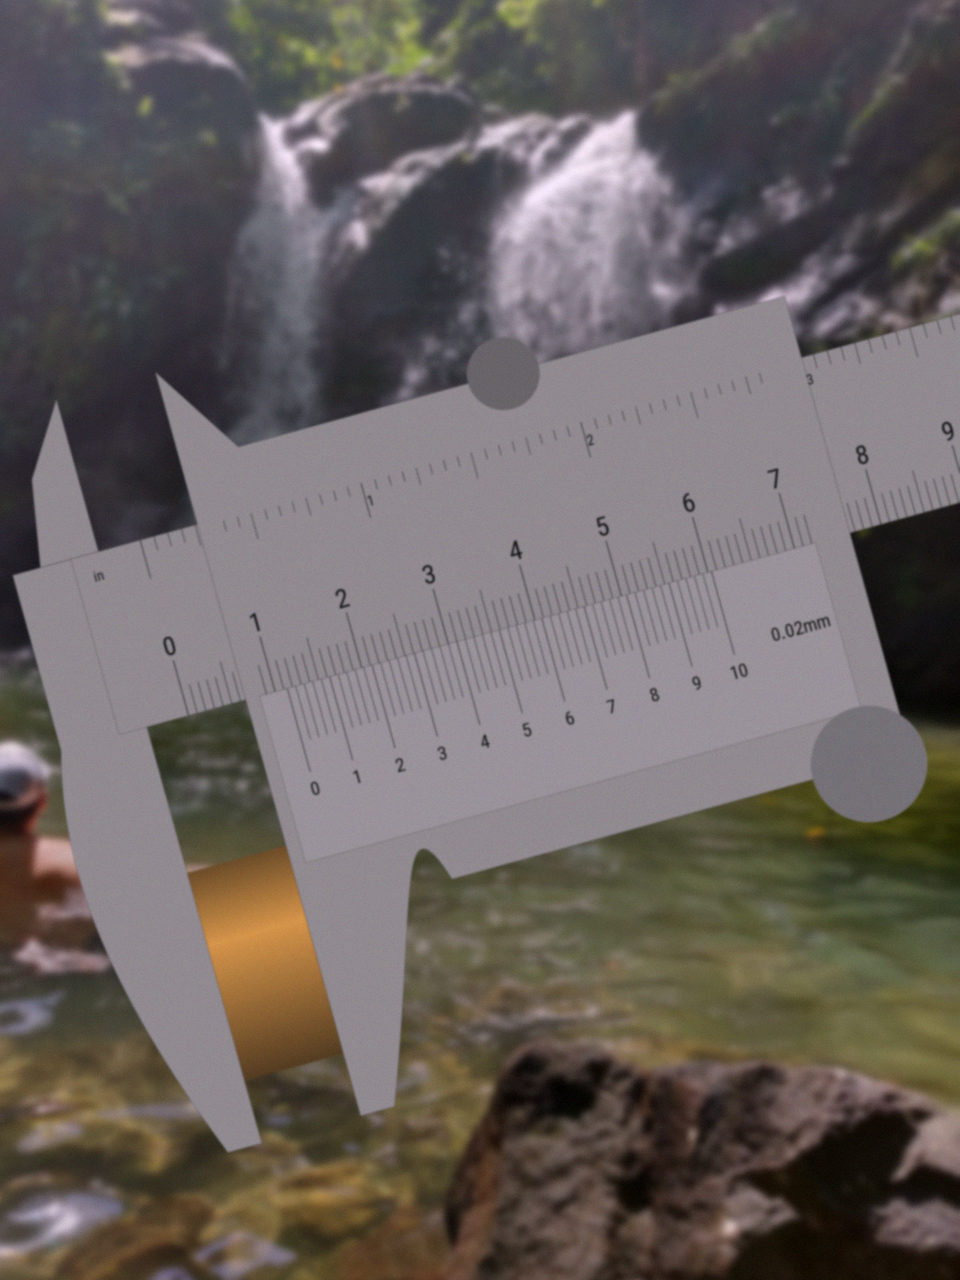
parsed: 11.4 mm
